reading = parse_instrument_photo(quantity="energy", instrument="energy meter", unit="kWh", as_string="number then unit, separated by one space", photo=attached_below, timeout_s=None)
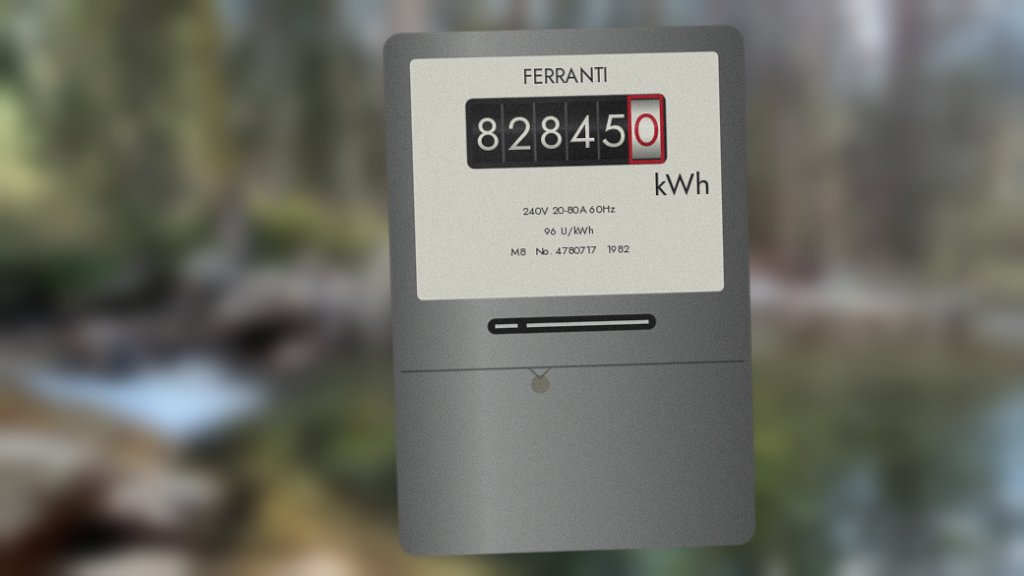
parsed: 82845.0 kWh
